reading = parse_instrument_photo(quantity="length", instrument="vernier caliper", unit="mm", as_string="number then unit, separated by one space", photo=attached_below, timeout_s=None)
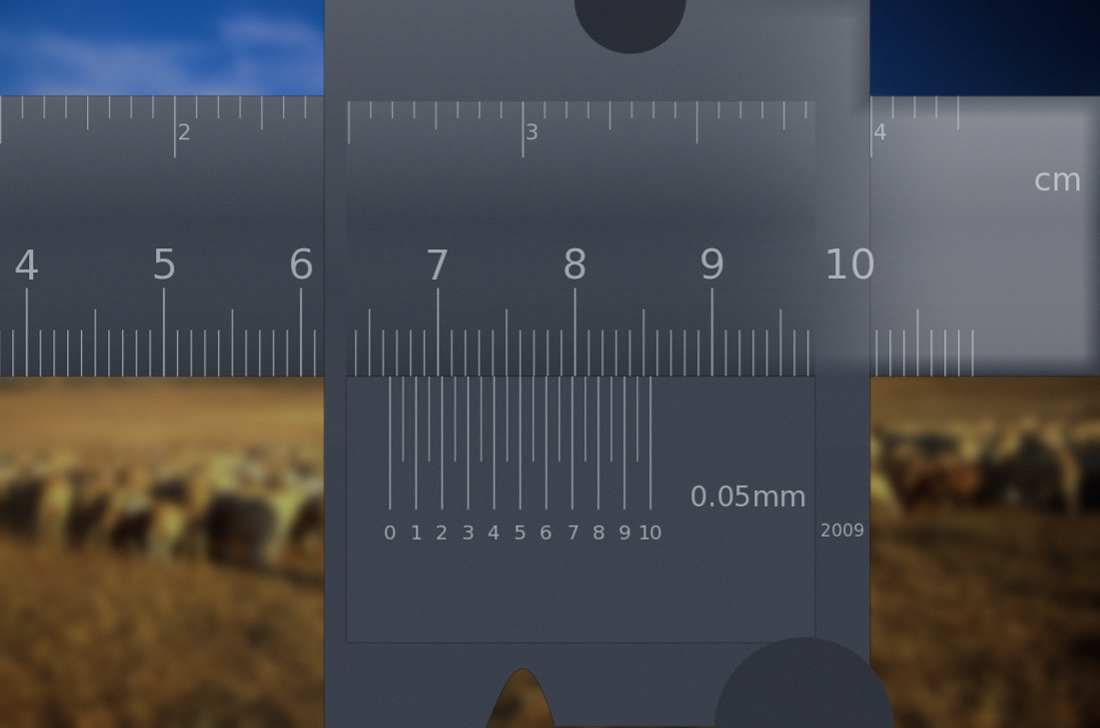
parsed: 66.5 mm
